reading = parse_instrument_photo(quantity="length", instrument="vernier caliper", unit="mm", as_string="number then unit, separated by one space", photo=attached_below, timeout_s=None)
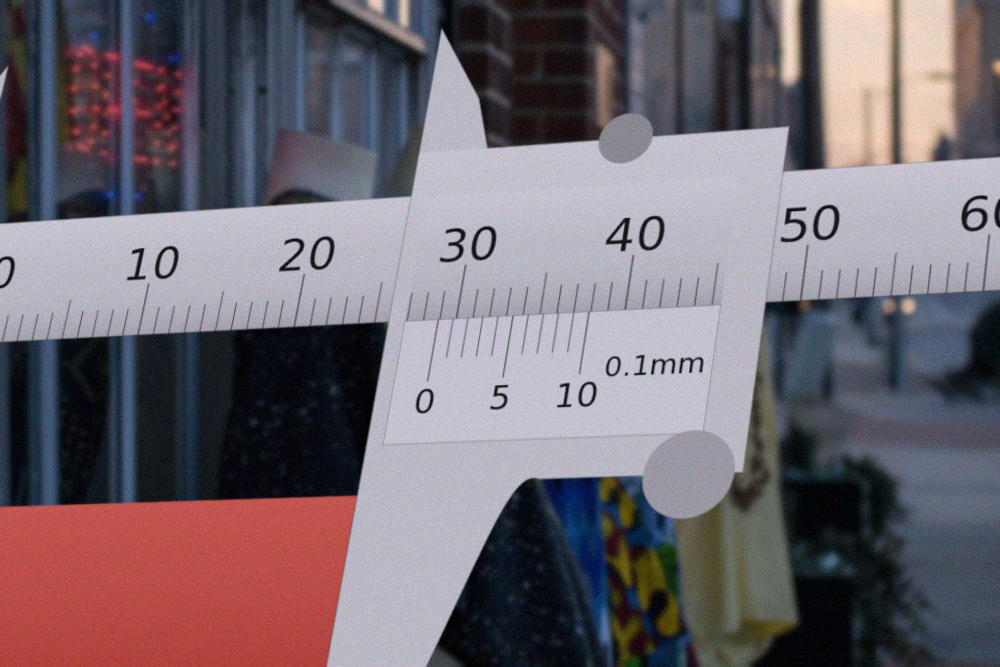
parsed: 28.9 mm
